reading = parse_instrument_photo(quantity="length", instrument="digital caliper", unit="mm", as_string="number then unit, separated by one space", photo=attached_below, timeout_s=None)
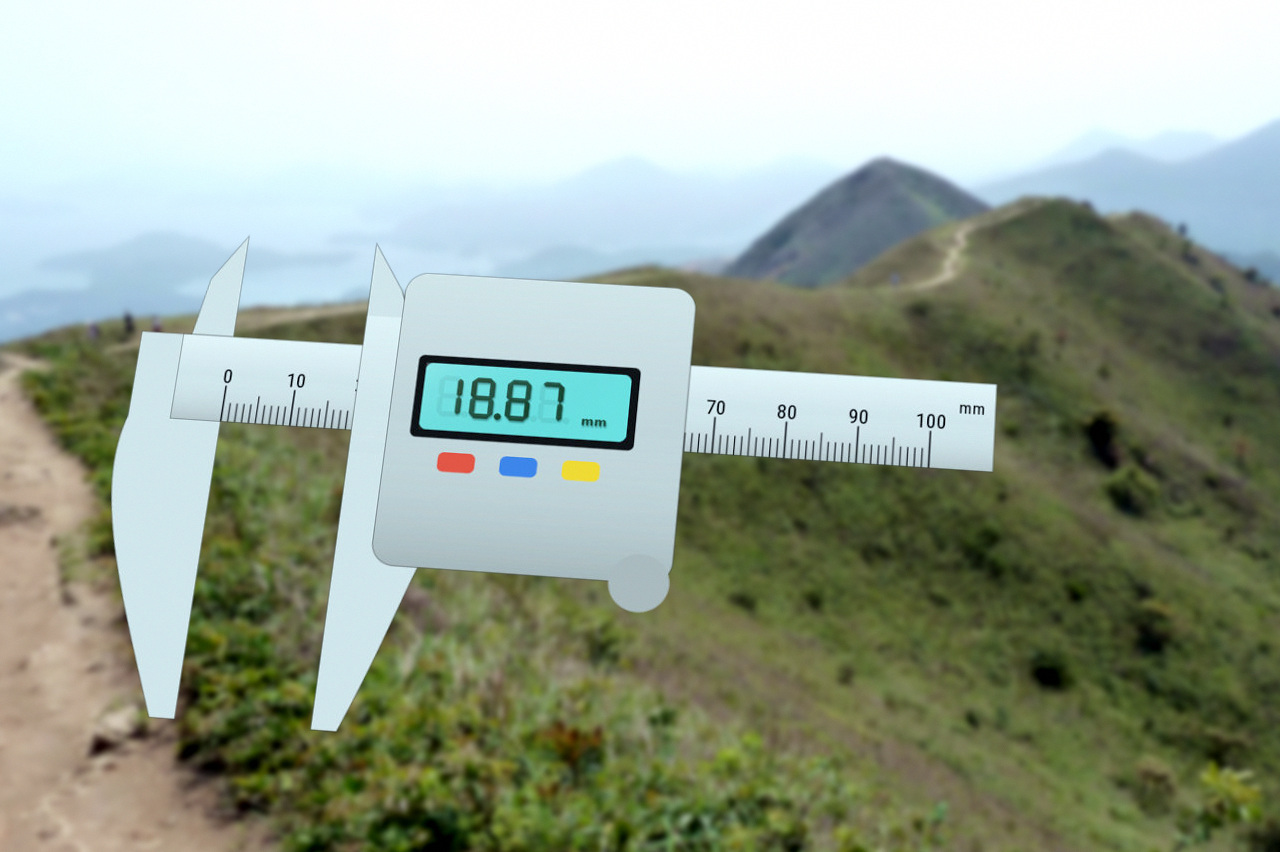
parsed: 18.87 mm
